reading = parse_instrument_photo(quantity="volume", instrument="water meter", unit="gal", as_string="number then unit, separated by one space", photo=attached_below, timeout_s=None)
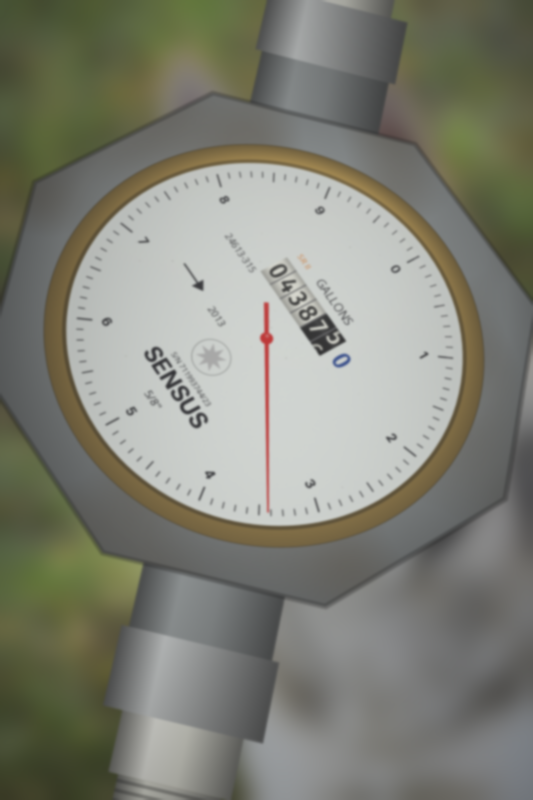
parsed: 438753.4 gal
